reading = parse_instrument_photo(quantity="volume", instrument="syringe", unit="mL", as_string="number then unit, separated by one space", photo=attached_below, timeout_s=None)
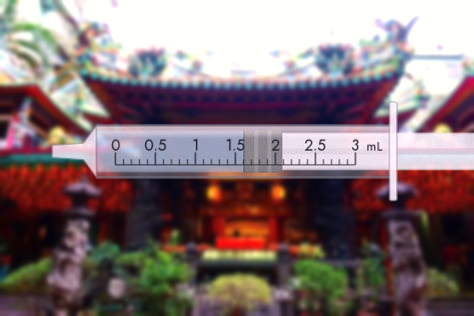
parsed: 1.6 mL
